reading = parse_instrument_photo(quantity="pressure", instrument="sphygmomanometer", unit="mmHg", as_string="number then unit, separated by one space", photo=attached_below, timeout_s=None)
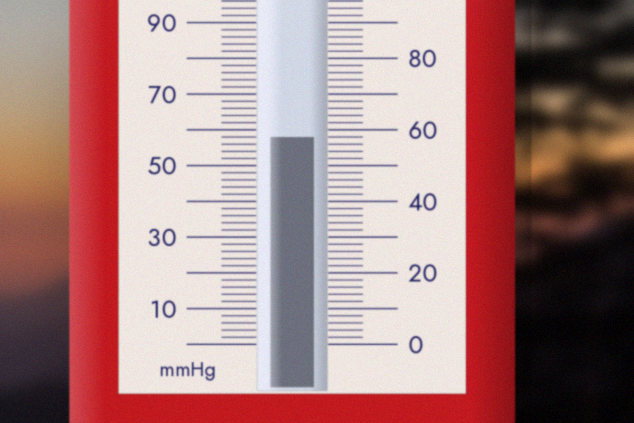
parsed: 58 mmHg
